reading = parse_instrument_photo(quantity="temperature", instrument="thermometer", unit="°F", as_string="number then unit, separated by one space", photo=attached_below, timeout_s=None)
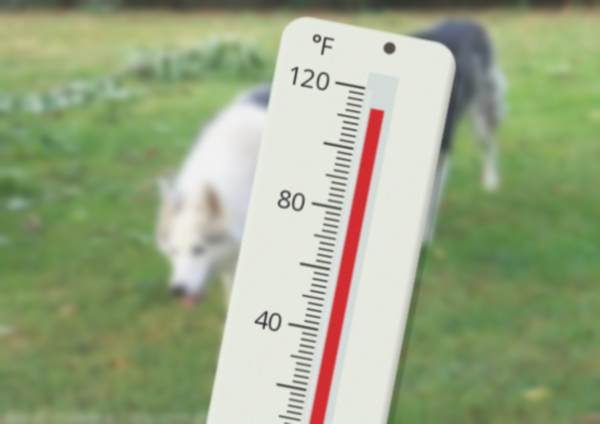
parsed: 114 °F
